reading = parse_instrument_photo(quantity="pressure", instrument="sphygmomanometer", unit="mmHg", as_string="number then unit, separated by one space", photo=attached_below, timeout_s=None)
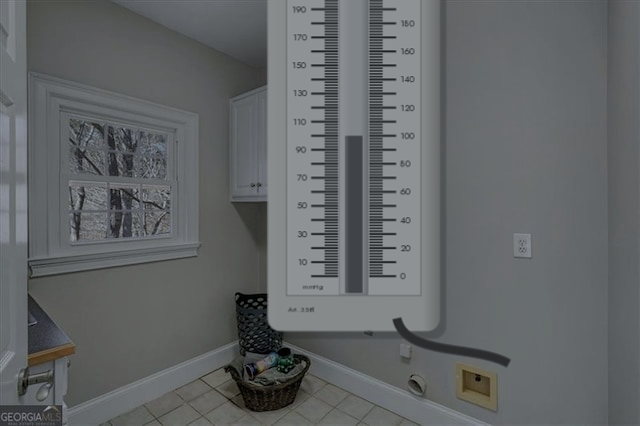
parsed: 100 mmHg
